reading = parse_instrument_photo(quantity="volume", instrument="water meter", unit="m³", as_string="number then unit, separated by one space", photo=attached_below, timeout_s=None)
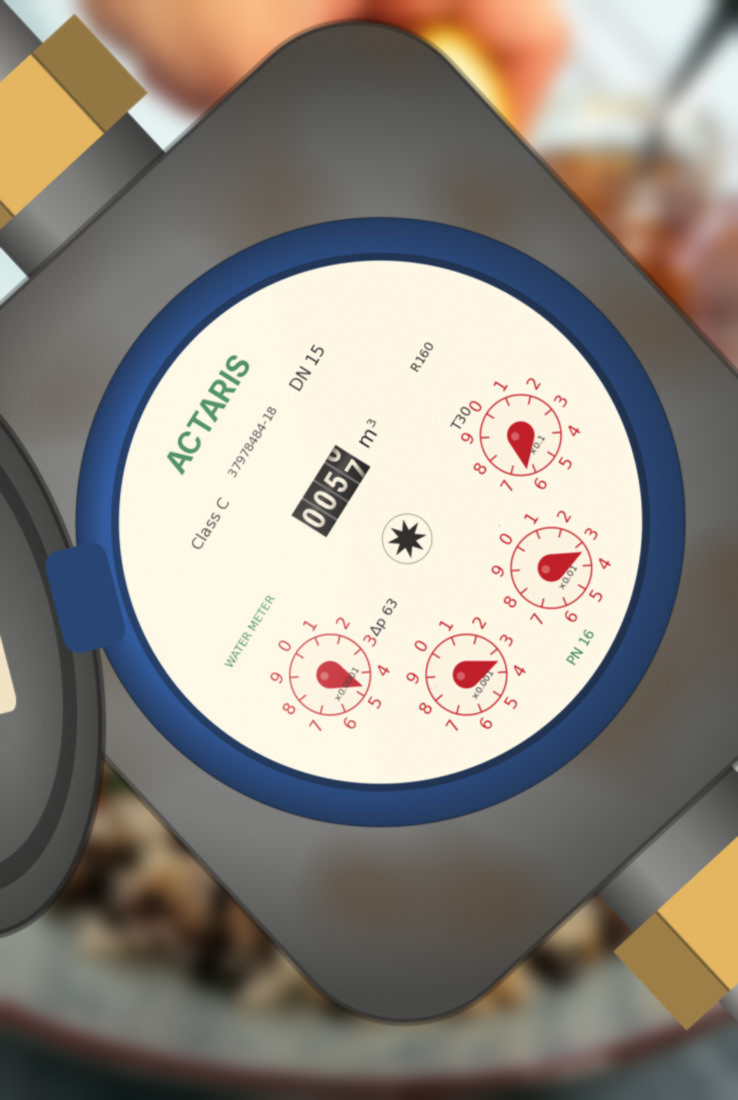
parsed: 56.6334 m³
